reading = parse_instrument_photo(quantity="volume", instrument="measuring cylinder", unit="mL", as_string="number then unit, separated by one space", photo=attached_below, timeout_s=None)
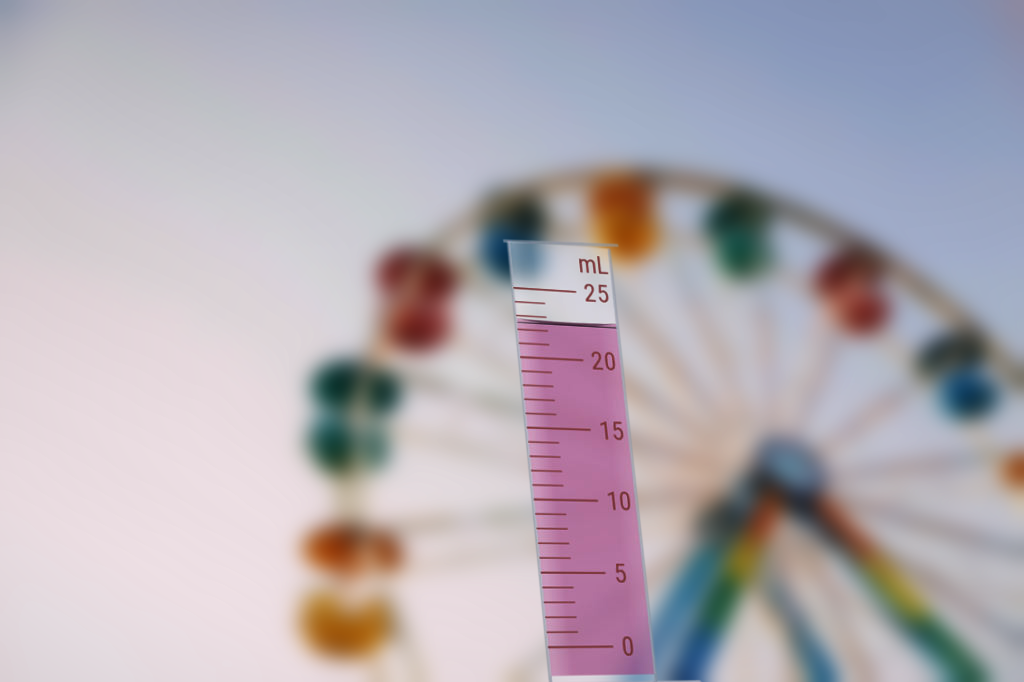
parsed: 22.5 mL
